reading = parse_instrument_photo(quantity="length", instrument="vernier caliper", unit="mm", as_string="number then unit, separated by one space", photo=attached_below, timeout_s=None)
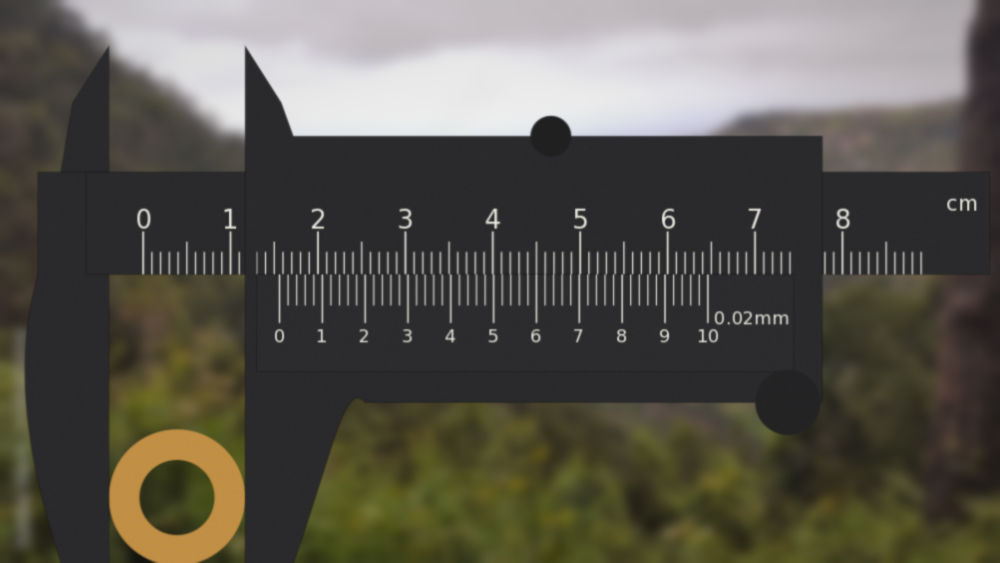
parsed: 15.6 mm
